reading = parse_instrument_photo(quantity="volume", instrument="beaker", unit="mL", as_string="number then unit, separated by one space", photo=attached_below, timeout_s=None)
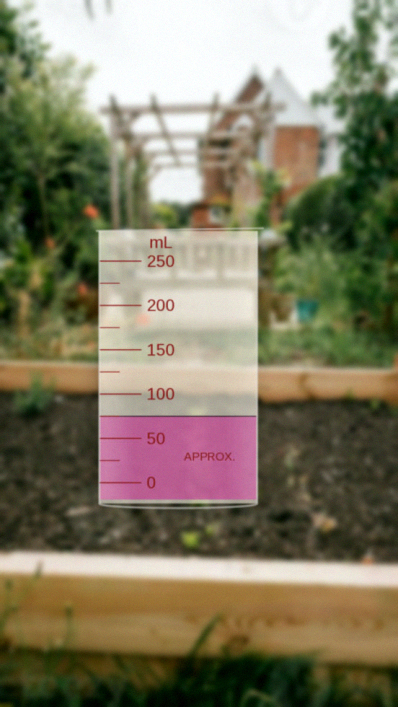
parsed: 75 mL
